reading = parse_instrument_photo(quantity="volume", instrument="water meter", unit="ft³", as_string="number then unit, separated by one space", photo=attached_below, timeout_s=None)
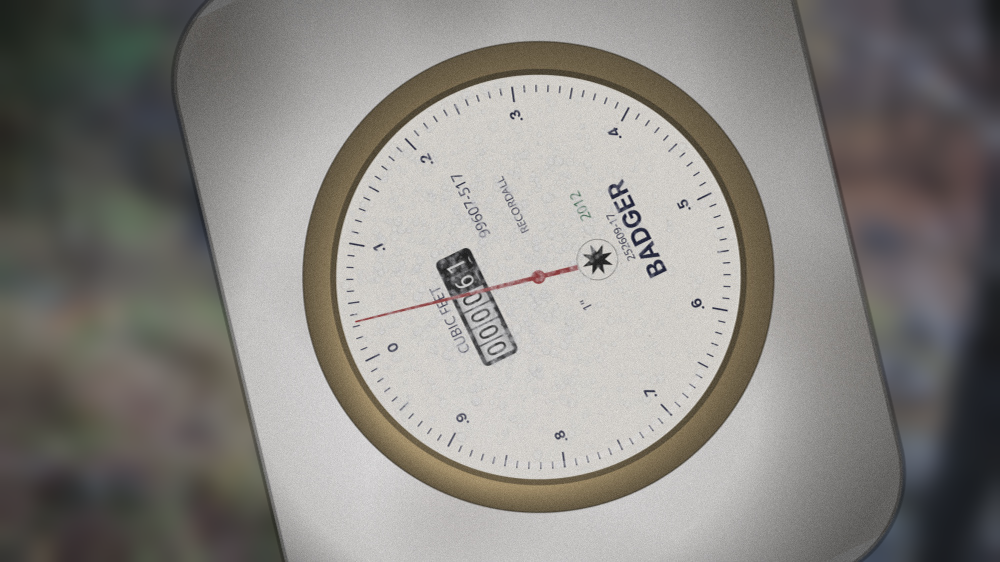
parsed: 61.03 ft³
